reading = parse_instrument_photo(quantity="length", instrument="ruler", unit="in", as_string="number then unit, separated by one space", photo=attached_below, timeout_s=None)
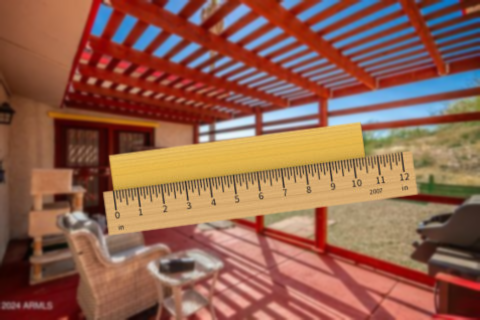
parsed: 10.5 in
